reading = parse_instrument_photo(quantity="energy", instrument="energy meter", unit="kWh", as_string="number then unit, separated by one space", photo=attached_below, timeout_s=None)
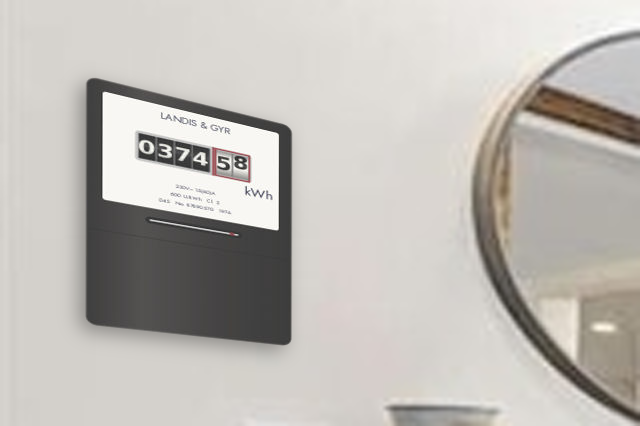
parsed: 374.58 kWh
